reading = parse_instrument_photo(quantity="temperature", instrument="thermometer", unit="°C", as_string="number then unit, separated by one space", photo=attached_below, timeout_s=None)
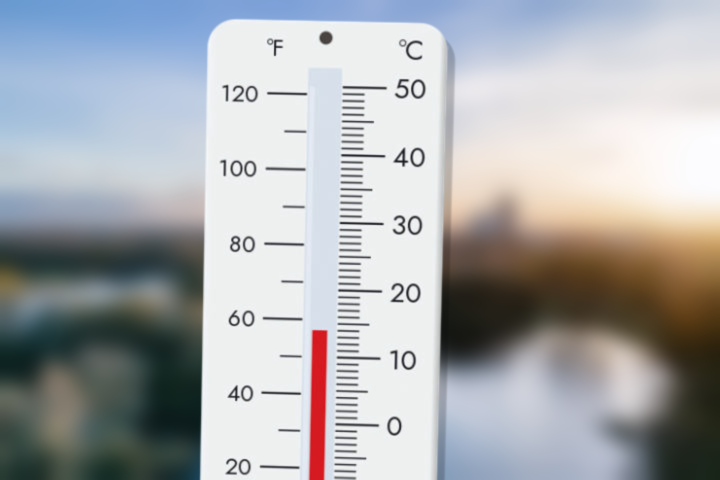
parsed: 14 °C
